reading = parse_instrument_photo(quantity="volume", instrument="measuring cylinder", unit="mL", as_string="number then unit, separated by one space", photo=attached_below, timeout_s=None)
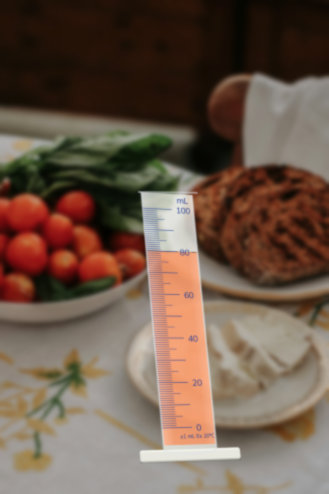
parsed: 80 mL
